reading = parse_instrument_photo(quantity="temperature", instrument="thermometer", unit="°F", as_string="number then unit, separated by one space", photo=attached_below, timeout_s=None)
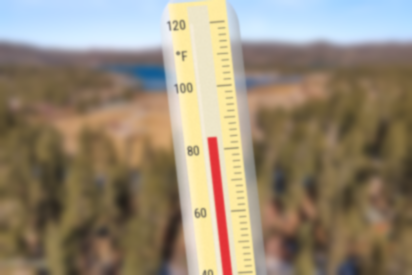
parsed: 84 °F
